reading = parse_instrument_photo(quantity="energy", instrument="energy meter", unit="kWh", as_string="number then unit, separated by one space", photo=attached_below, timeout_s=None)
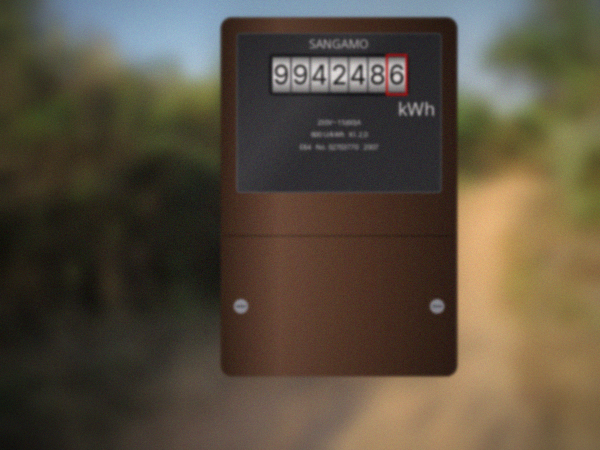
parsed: 994248.6 kWh
